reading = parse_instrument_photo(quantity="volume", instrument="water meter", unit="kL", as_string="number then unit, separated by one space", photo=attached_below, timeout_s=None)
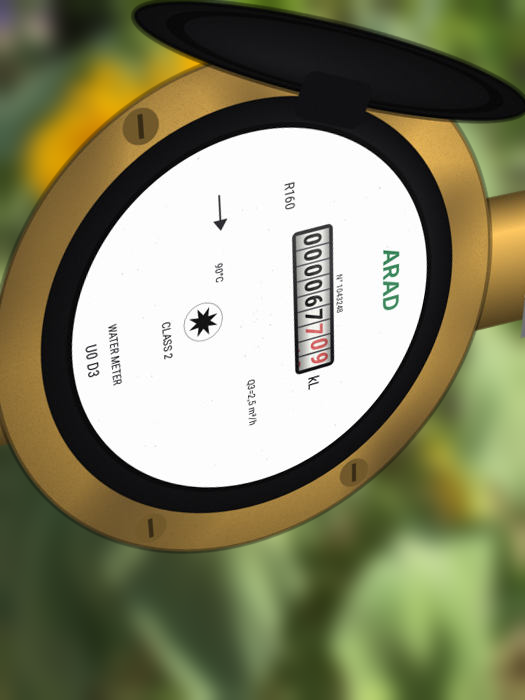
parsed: 67.709 kL
